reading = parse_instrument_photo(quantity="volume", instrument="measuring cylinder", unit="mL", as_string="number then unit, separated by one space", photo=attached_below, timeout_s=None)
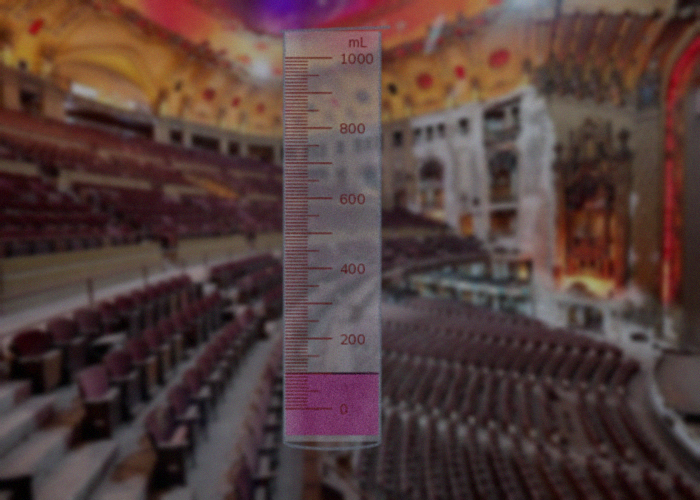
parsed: 100 mL
